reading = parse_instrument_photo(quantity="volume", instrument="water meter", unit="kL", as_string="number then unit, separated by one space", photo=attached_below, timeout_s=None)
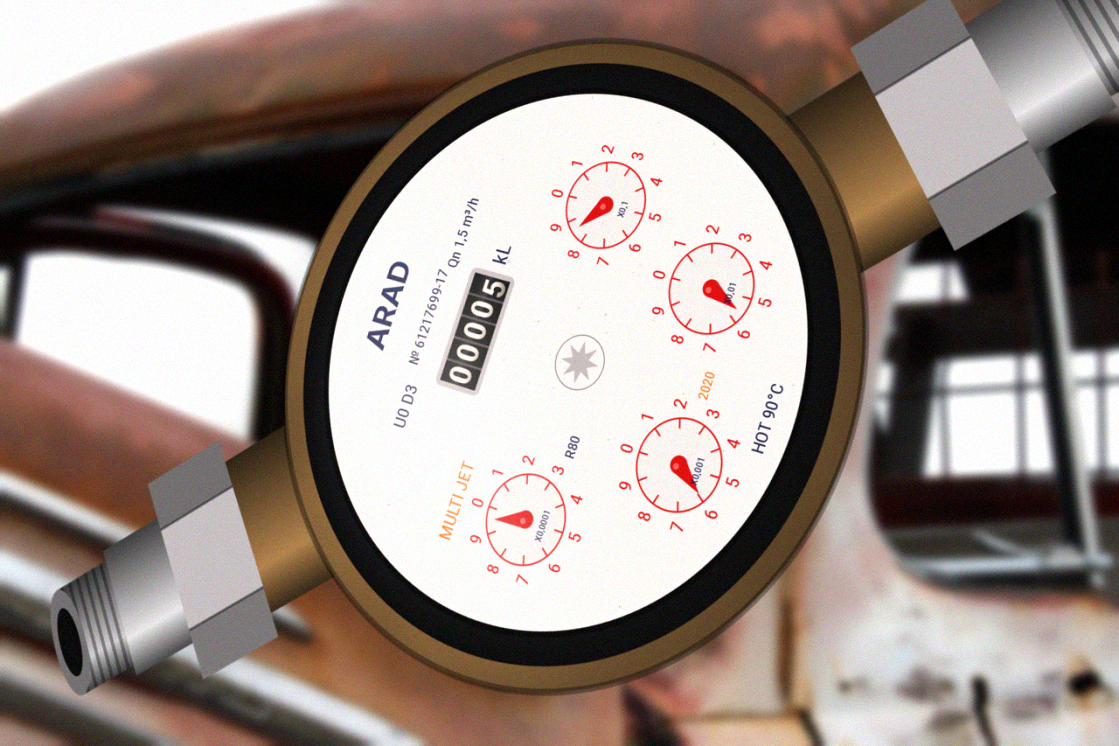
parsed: 4.8559 kL
